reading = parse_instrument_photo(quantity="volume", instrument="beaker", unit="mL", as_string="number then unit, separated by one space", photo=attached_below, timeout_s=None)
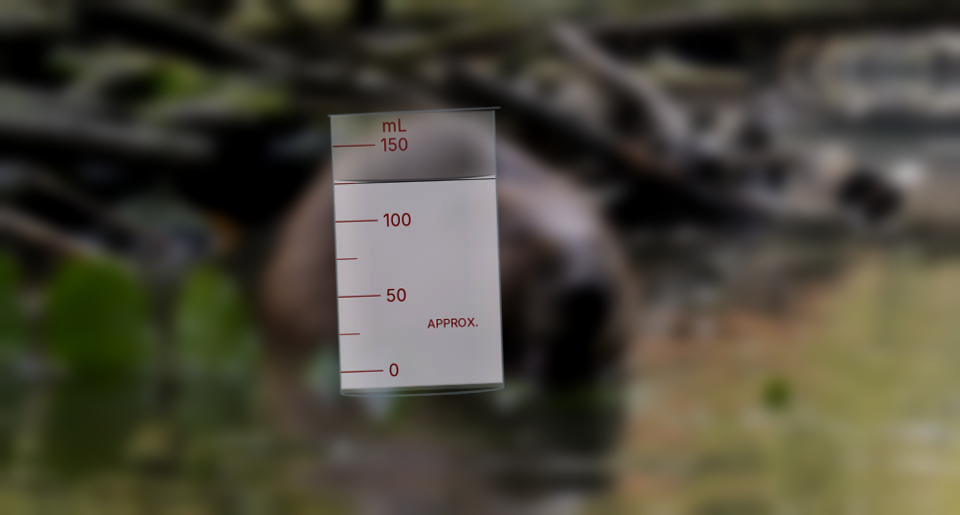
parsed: 125 mL
